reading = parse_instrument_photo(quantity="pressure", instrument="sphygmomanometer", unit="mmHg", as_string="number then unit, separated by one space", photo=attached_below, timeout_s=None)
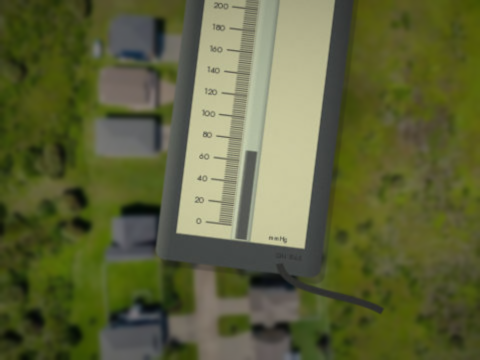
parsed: 70 mmHg
